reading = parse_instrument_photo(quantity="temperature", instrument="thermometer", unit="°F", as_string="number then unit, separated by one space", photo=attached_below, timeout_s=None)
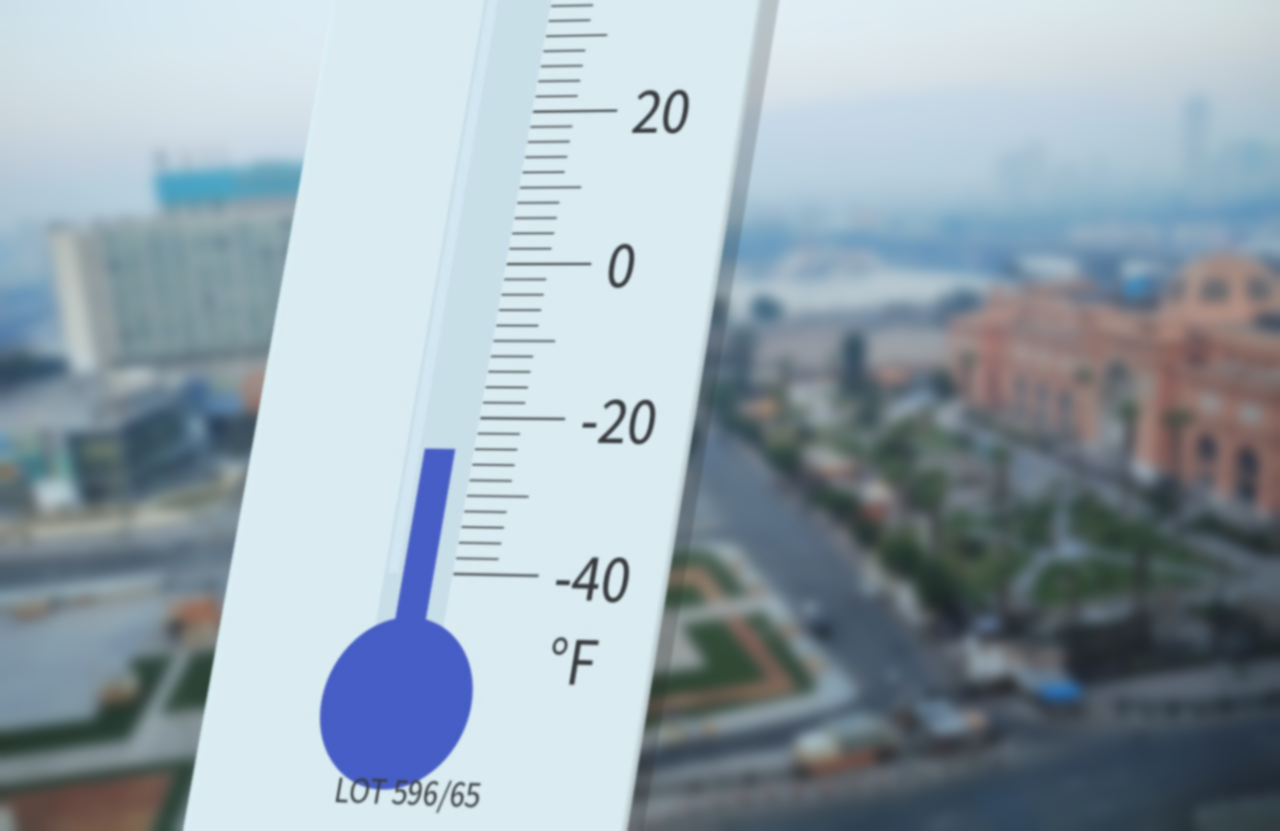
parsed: -24 °F
